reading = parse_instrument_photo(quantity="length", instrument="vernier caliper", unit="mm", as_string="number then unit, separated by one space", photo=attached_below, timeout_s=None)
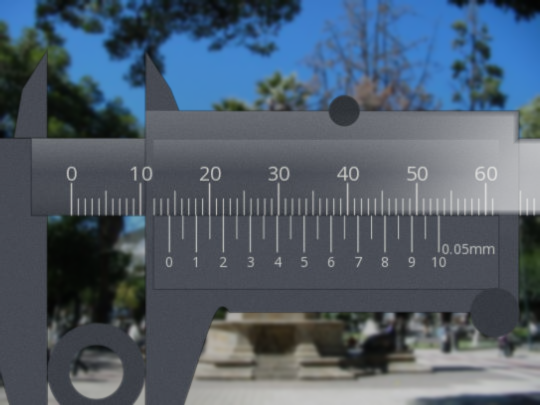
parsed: 14.2 mm
